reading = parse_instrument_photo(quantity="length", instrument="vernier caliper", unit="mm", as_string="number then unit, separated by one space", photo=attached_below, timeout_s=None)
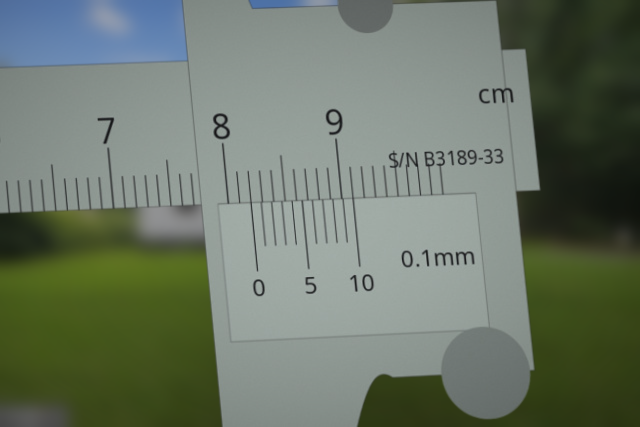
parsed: 82.0 mm
